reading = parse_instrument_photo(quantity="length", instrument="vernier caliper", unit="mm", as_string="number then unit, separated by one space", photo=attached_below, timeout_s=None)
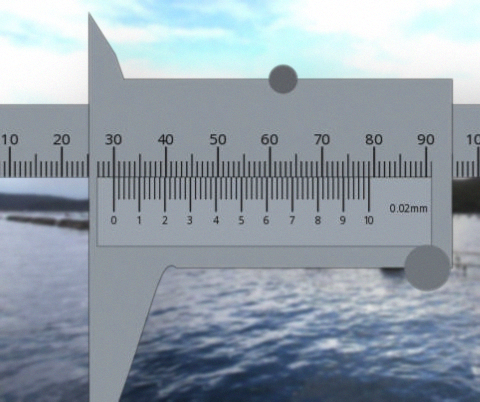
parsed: 30.0 mm
